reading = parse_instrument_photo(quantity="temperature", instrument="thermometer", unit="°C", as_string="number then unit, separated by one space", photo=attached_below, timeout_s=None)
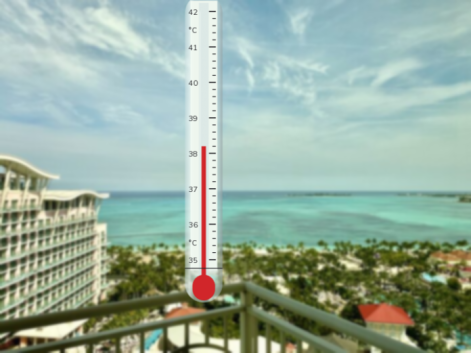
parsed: 38.2 °C
